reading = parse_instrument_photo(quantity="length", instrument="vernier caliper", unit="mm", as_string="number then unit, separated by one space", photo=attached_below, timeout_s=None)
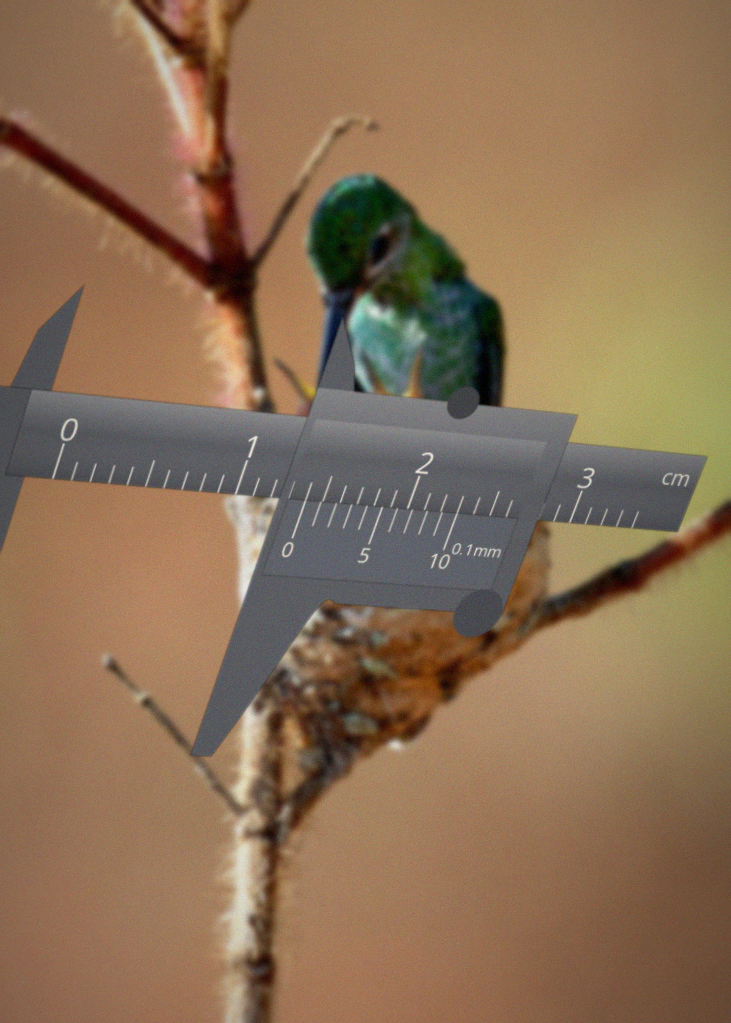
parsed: 14.0 mm
